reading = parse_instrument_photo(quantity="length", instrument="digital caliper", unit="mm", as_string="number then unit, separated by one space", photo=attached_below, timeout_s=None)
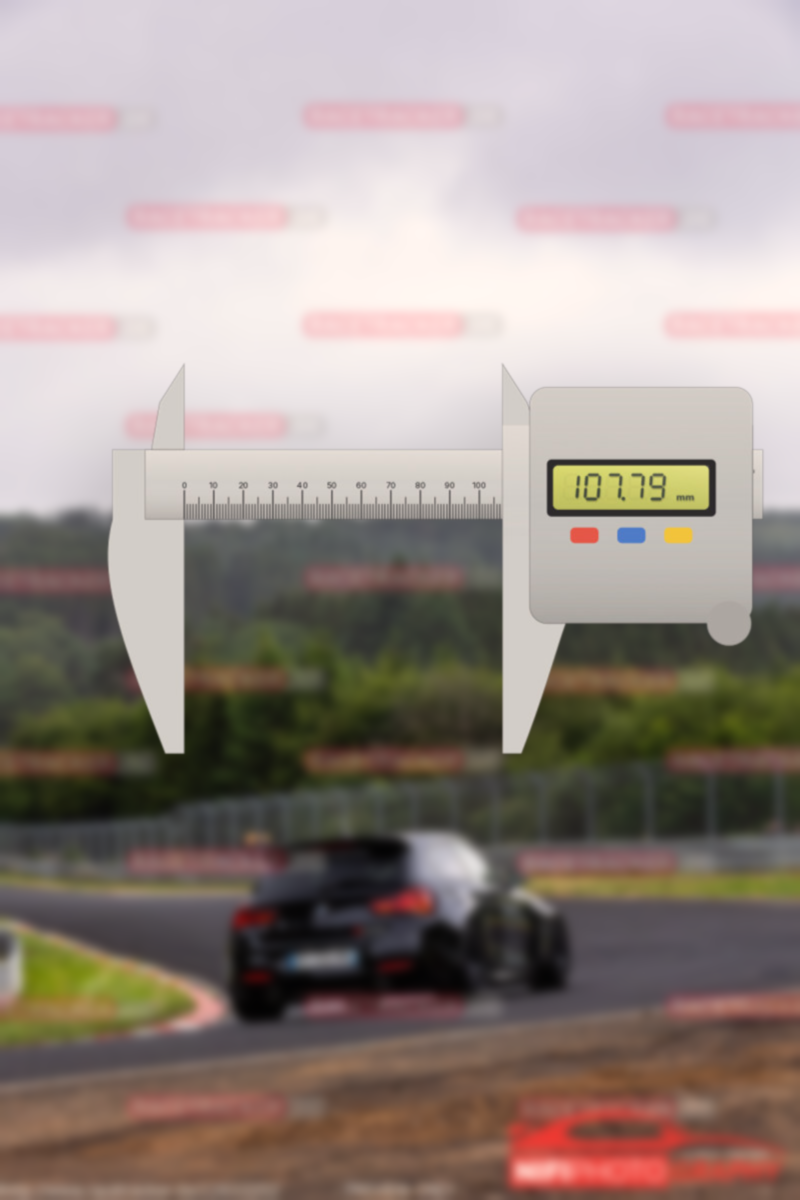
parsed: 107.79 mm
